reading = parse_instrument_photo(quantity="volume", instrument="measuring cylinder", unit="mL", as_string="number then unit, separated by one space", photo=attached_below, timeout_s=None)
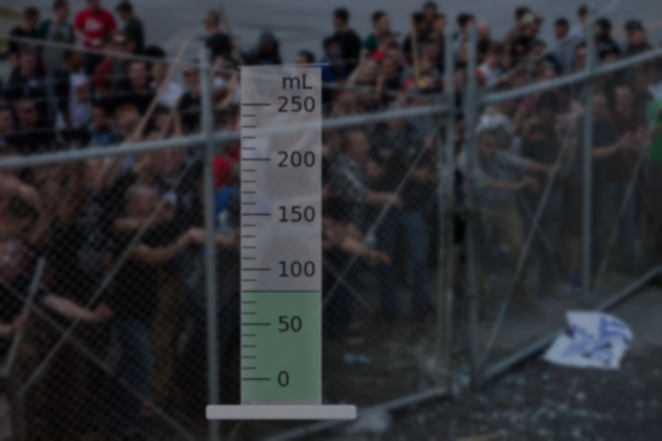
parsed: 80 mL
